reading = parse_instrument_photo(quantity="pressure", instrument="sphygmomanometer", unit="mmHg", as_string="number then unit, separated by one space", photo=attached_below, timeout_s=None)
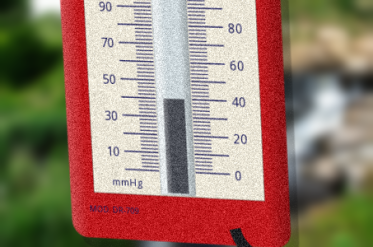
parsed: 40 mmHg
